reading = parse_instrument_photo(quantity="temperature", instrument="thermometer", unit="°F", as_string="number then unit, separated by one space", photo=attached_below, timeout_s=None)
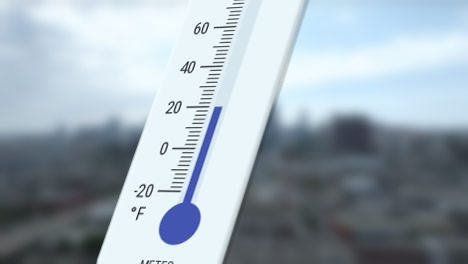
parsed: 20 °F
